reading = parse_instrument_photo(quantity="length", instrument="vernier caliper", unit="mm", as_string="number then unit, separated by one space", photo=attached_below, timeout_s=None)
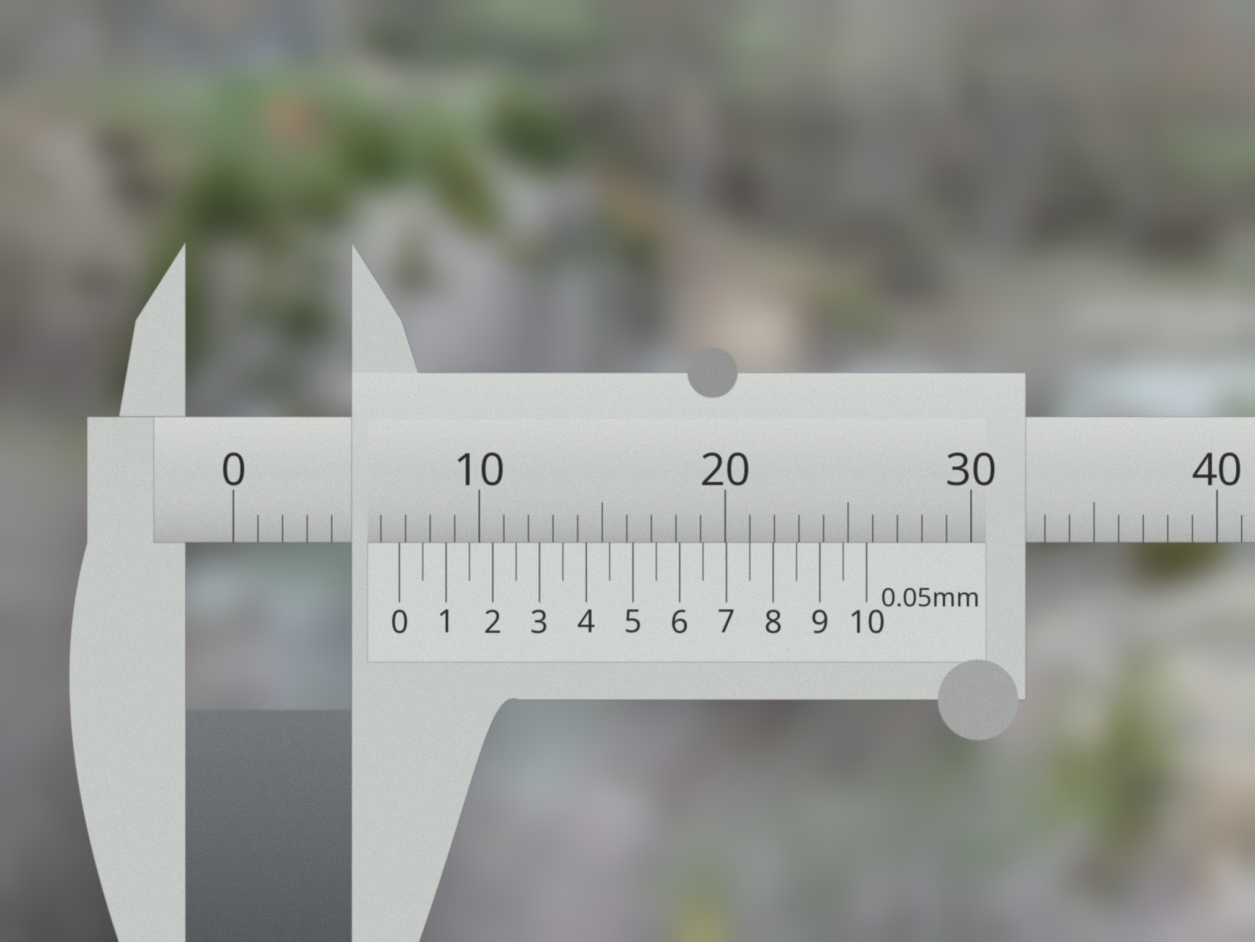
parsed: 6.75 mm
